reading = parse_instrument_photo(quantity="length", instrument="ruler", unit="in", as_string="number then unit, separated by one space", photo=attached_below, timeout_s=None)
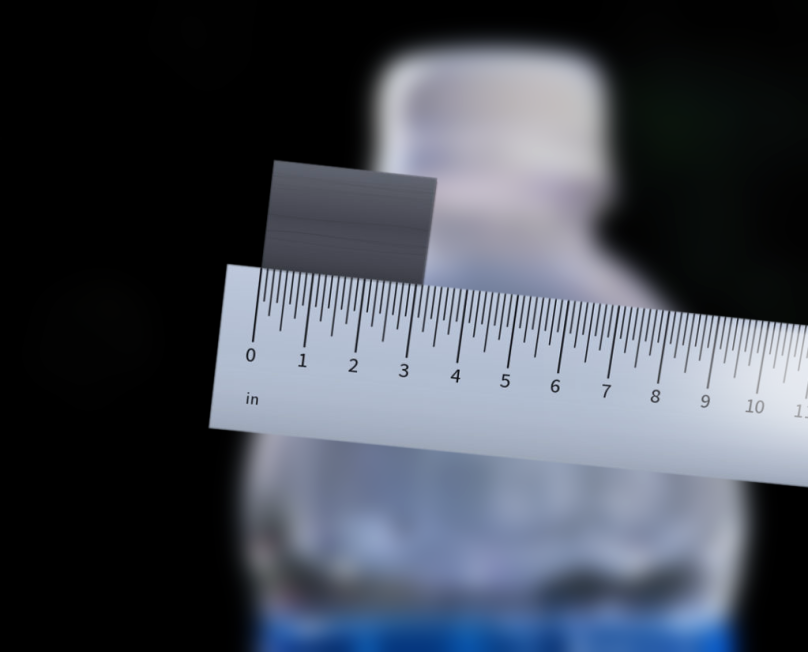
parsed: 3.125 in
